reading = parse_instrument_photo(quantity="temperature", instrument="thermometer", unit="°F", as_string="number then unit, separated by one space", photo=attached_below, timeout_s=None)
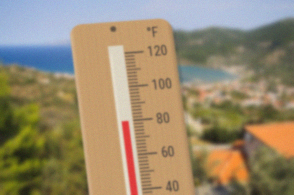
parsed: 80 °F
